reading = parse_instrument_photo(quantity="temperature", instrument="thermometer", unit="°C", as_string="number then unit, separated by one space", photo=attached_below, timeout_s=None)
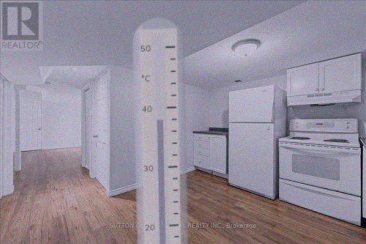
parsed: 38 °C
